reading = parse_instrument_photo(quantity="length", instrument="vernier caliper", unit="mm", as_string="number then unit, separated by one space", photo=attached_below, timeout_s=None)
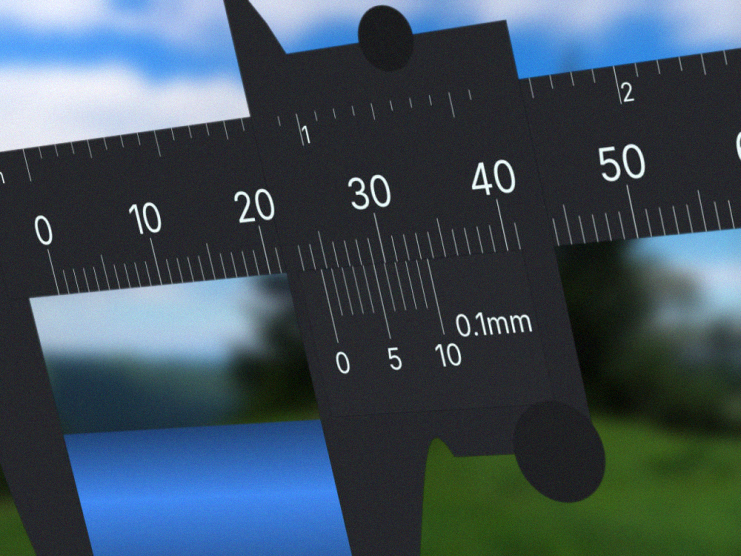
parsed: 24.5 mm
